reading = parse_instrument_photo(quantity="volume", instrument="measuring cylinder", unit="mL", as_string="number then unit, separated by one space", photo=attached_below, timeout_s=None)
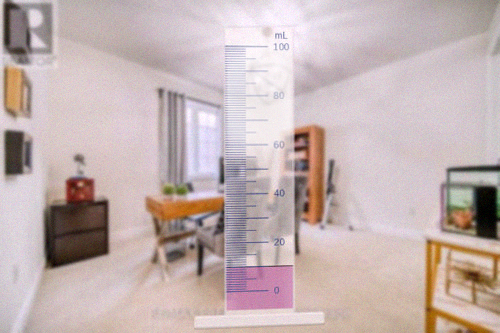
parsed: 10 mL
